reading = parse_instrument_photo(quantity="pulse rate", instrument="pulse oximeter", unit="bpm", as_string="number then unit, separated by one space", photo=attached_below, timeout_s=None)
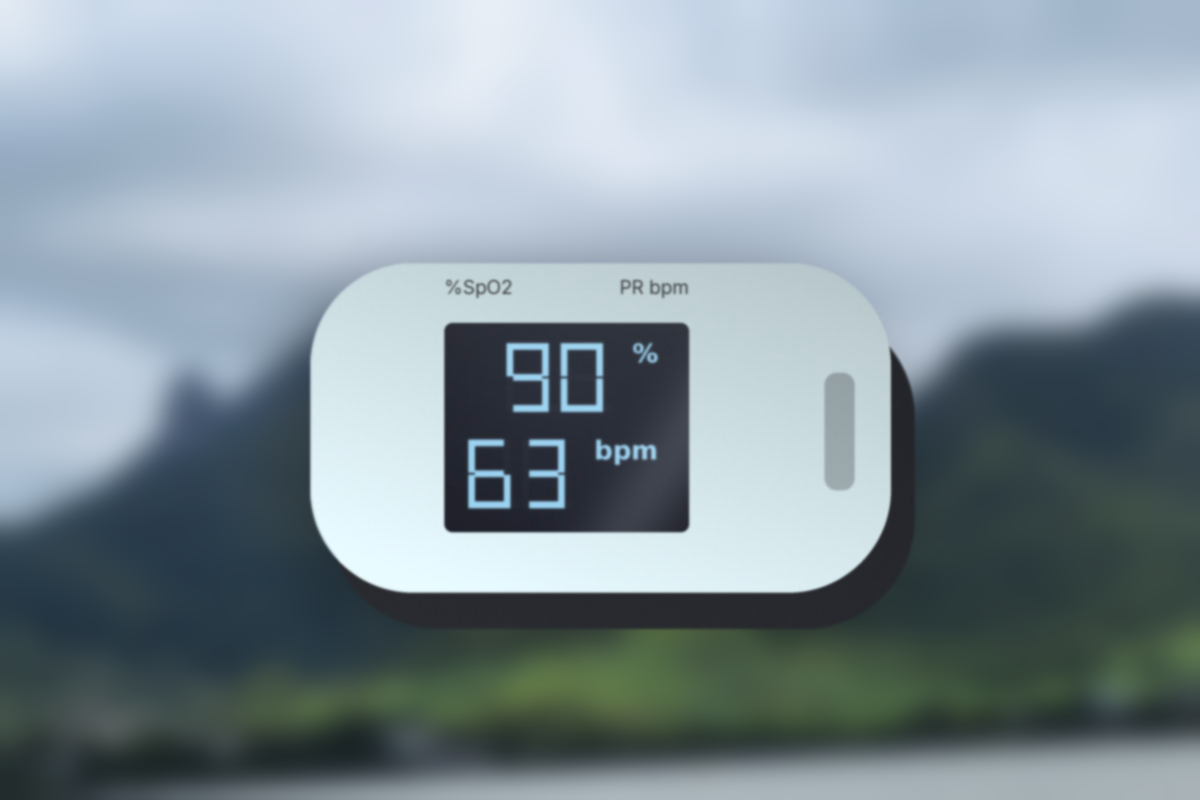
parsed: 63 bpm
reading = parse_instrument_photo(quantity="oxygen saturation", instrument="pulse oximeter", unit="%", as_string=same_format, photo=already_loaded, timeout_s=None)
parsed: 90 %
